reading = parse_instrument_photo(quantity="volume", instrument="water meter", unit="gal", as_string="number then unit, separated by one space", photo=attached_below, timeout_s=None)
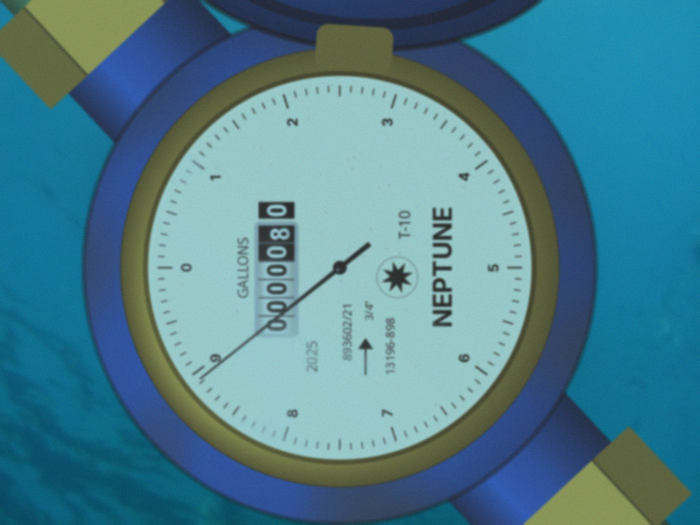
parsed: 78.9 gal
